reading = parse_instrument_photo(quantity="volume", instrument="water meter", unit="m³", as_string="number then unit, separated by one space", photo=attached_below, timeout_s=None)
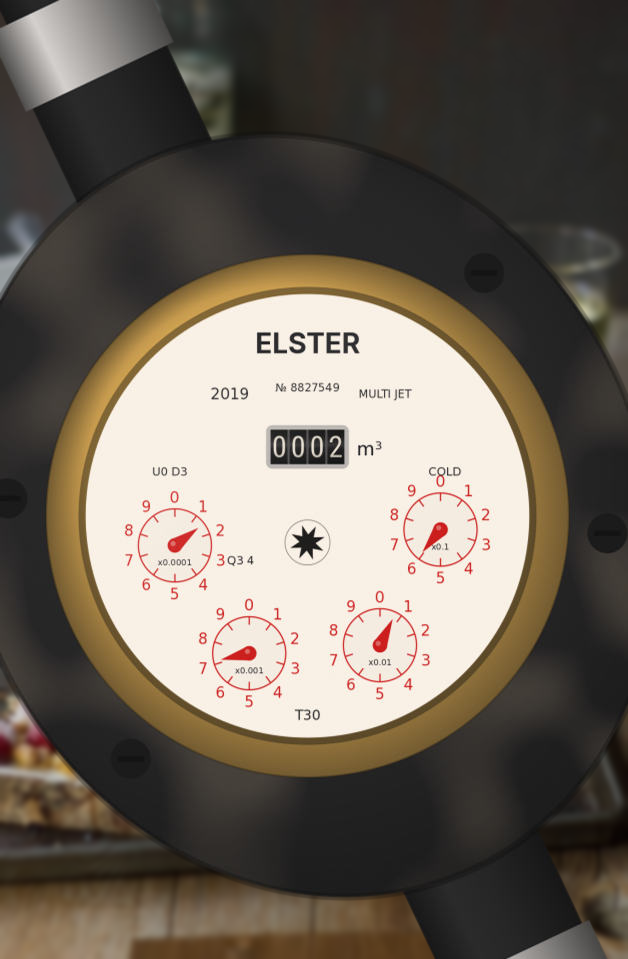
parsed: 2.6071 m³
